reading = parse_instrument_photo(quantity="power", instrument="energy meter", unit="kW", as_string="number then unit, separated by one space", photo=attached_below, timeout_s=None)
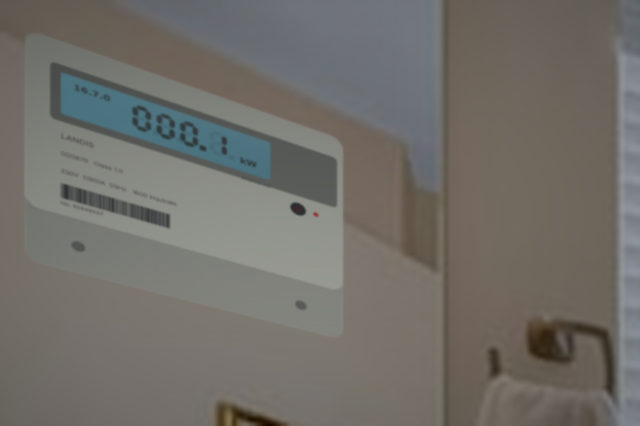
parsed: 0.1 kW
